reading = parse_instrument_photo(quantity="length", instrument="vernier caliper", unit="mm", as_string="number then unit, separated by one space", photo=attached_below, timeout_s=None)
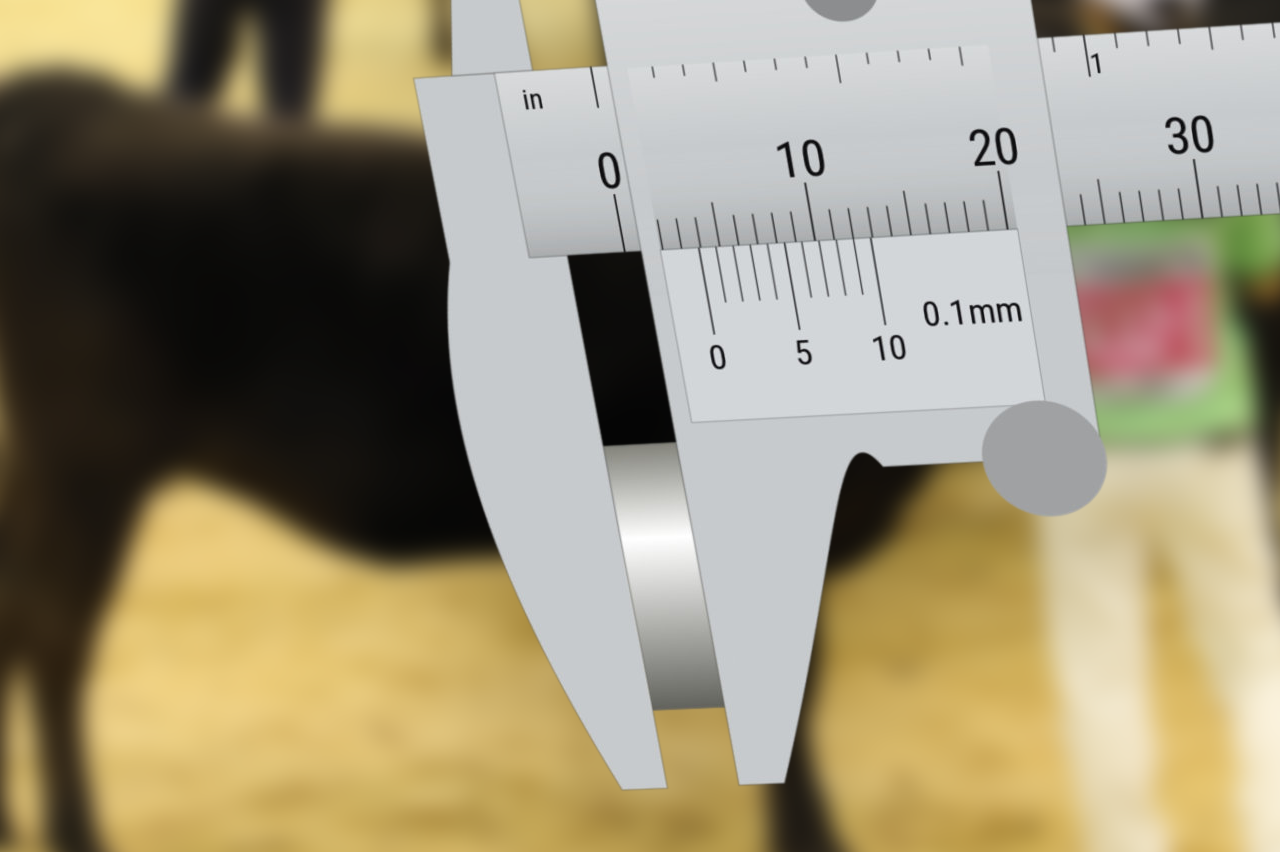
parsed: 3.9 mm
